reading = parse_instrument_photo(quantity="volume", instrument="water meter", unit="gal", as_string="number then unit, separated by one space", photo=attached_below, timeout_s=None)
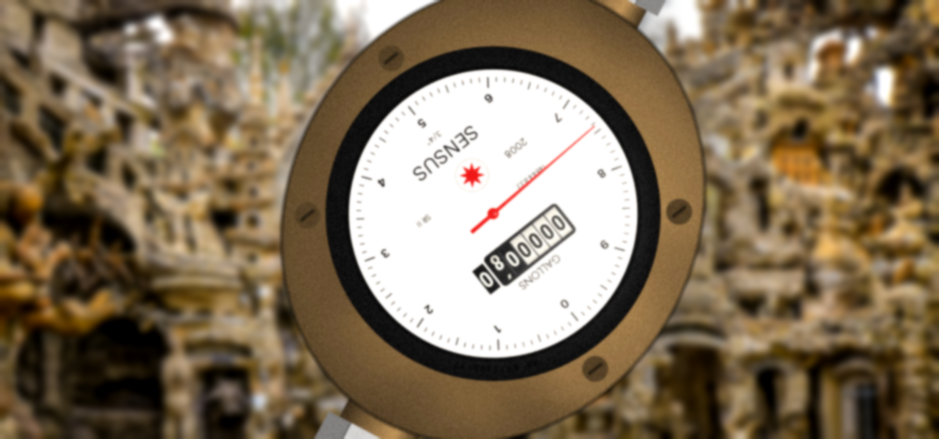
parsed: 77.4 gal
